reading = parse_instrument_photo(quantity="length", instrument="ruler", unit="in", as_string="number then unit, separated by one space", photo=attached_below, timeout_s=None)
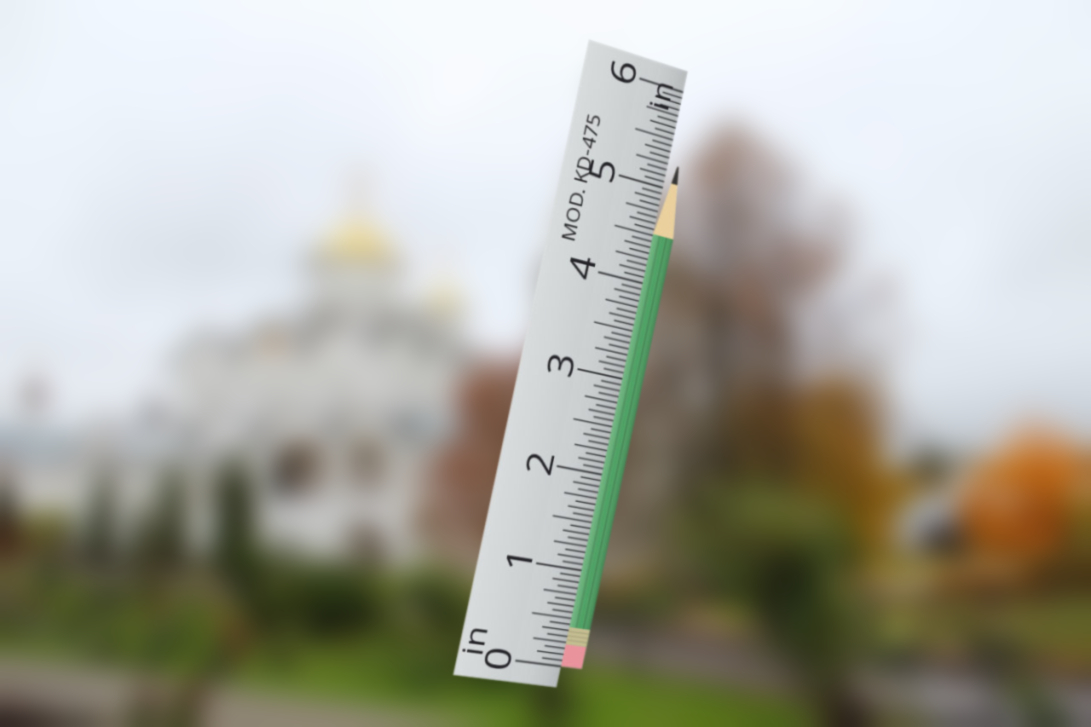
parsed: 5.25 in
